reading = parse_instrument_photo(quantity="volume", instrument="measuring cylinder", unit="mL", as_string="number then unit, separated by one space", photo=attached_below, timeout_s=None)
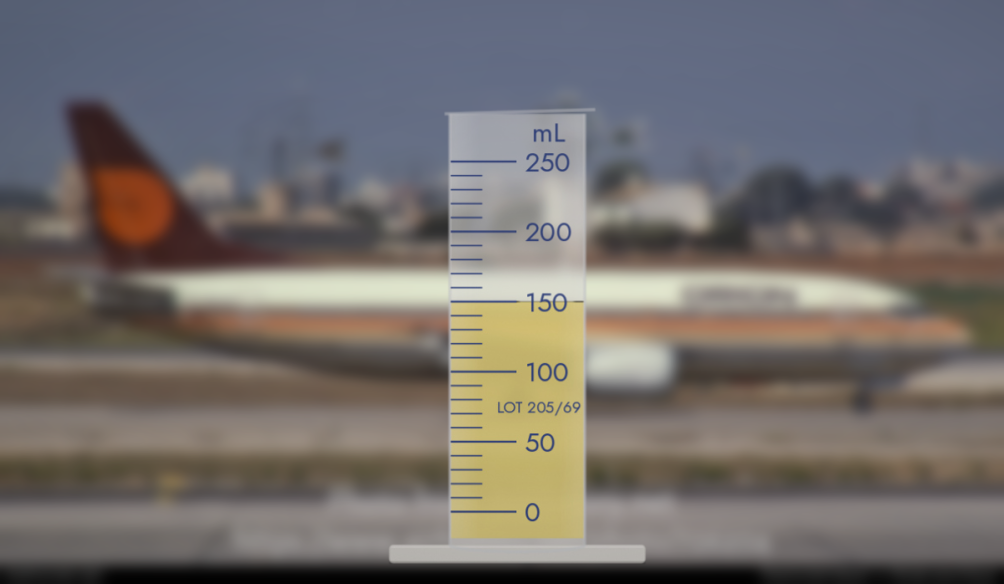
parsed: 150 mL
